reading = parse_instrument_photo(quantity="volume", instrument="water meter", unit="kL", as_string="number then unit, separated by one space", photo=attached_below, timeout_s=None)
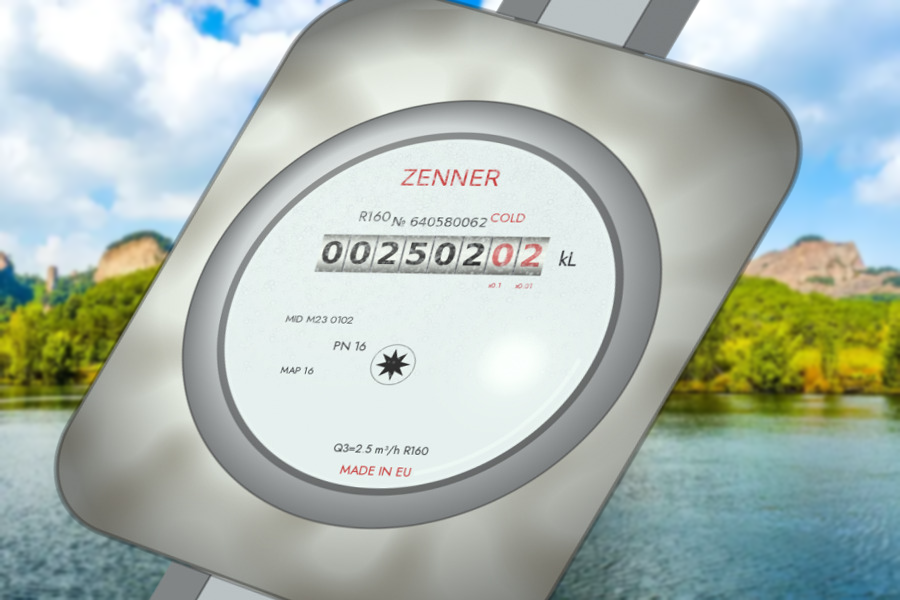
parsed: 2502.02 kL
